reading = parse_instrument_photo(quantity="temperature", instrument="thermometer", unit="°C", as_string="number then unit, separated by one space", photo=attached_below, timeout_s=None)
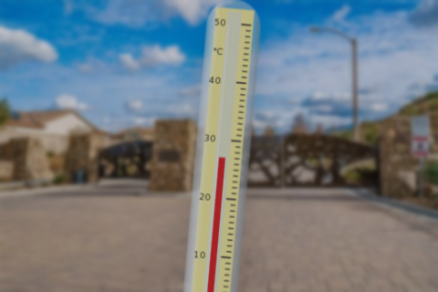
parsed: 27 °C
